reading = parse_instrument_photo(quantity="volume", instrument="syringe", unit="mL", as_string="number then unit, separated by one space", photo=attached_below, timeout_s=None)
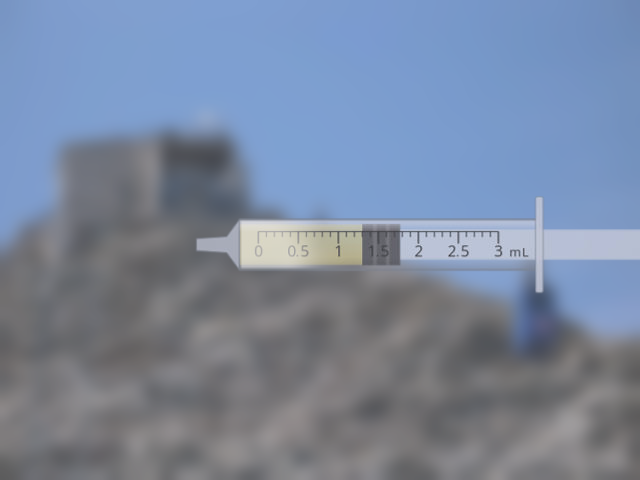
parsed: 1.3 mL
